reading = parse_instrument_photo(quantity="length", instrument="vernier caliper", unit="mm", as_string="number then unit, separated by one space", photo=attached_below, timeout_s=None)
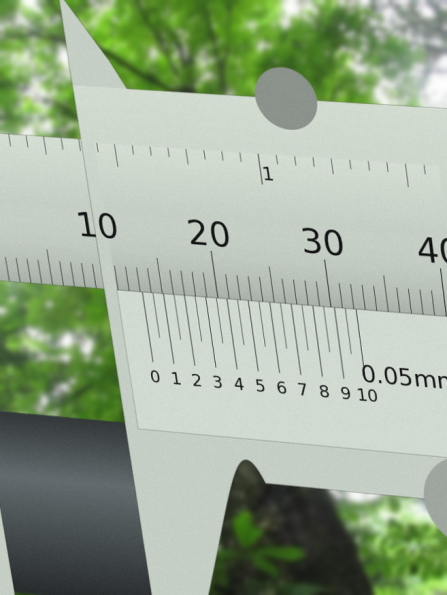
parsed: 13.2 mm
